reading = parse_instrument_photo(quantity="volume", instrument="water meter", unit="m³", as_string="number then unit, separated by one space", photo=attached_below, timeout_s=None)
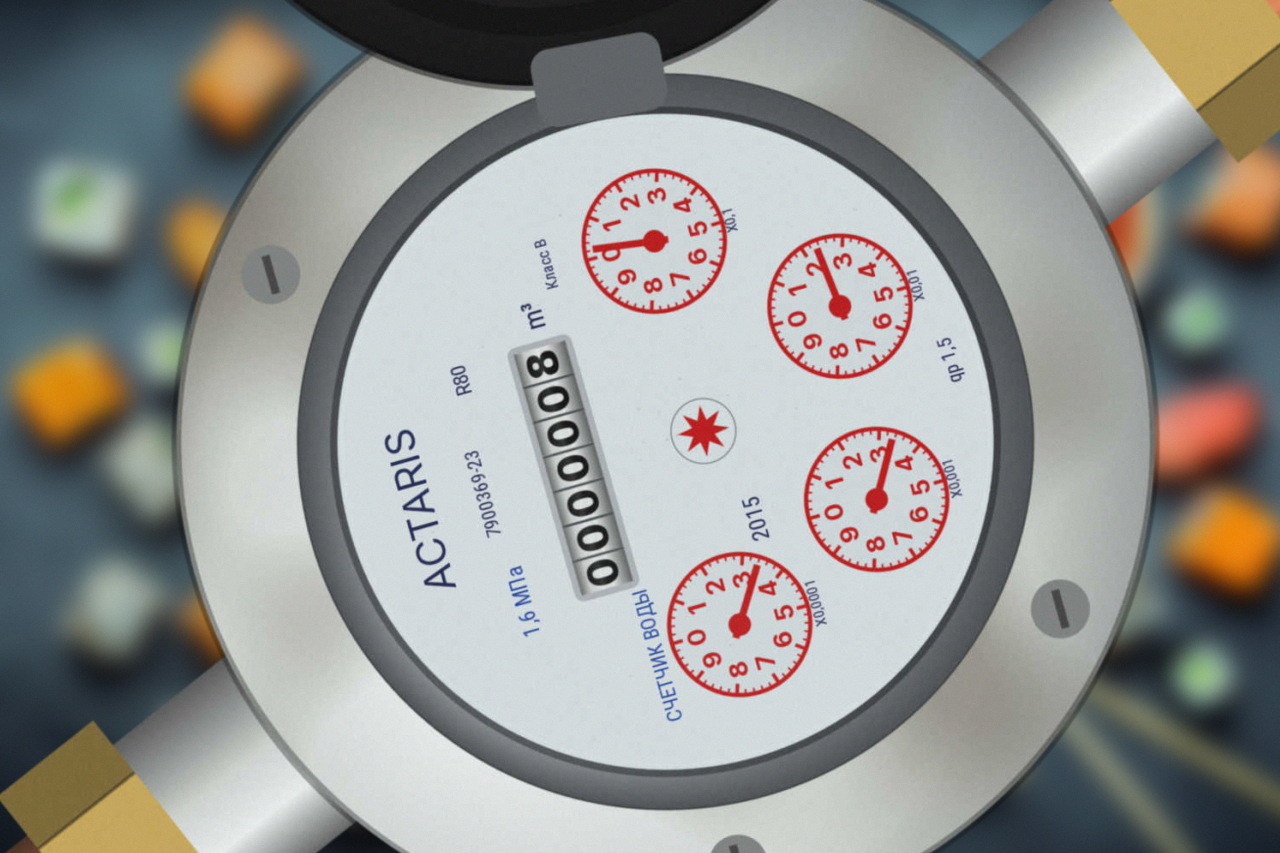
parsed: 8.0233 m³
